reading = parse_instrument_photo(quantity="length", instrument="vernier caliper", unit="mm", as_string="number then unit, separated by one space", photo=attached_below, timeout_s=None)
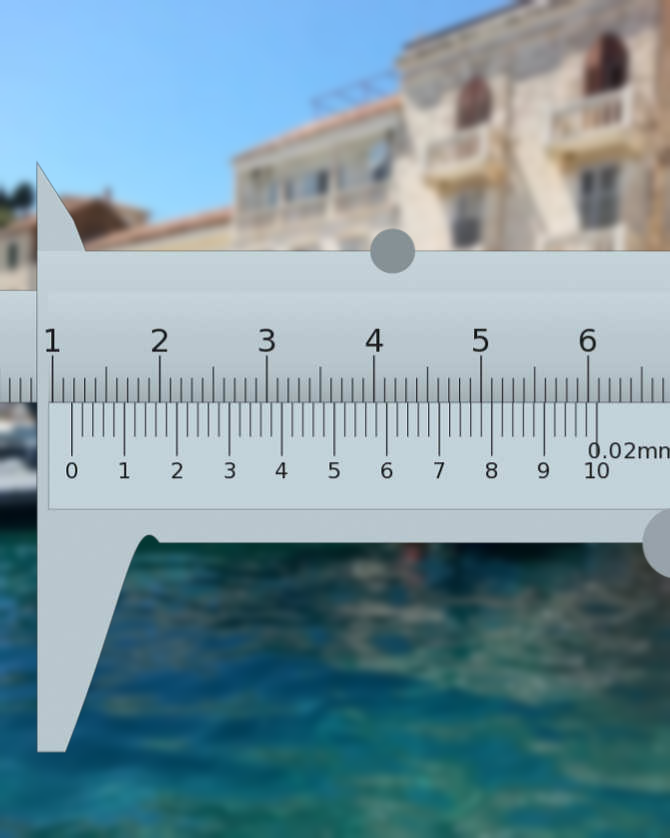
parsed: 11.8 mm
